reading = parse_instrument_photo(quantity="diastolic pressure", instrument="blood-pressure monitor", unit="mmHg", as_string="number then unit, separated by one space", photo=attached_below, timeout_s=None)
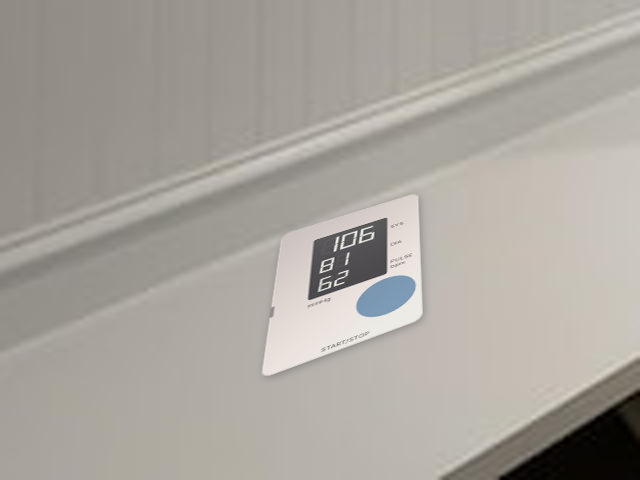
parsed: 81 mmHg
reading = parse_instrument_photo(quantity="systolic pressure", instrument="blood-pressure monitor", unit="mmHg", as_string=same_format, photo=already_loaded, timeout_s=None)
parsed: 106 mmHg
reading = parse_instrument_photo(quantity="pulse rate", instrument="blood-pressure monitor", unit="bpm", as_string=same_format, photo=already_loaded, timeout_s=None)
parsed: 62 bpm
